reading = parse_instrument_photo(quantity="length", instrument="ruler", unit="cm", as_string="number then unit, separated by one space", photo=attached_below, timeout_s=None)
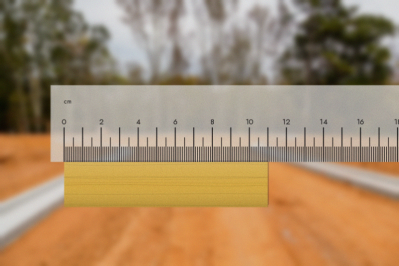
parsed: 11 cm
